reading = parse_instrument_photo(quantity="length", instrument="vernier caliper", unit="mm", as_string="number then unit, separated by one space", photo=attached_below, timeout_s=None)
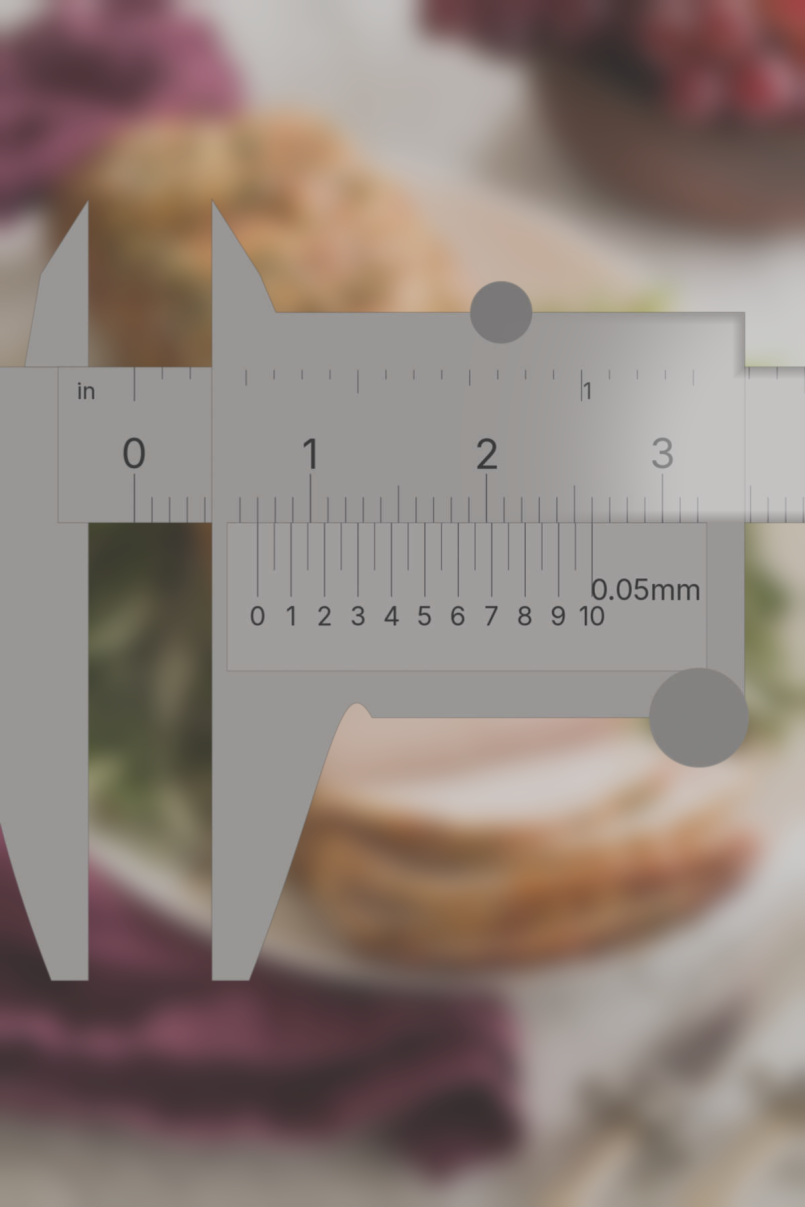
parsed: 7.0 mm
